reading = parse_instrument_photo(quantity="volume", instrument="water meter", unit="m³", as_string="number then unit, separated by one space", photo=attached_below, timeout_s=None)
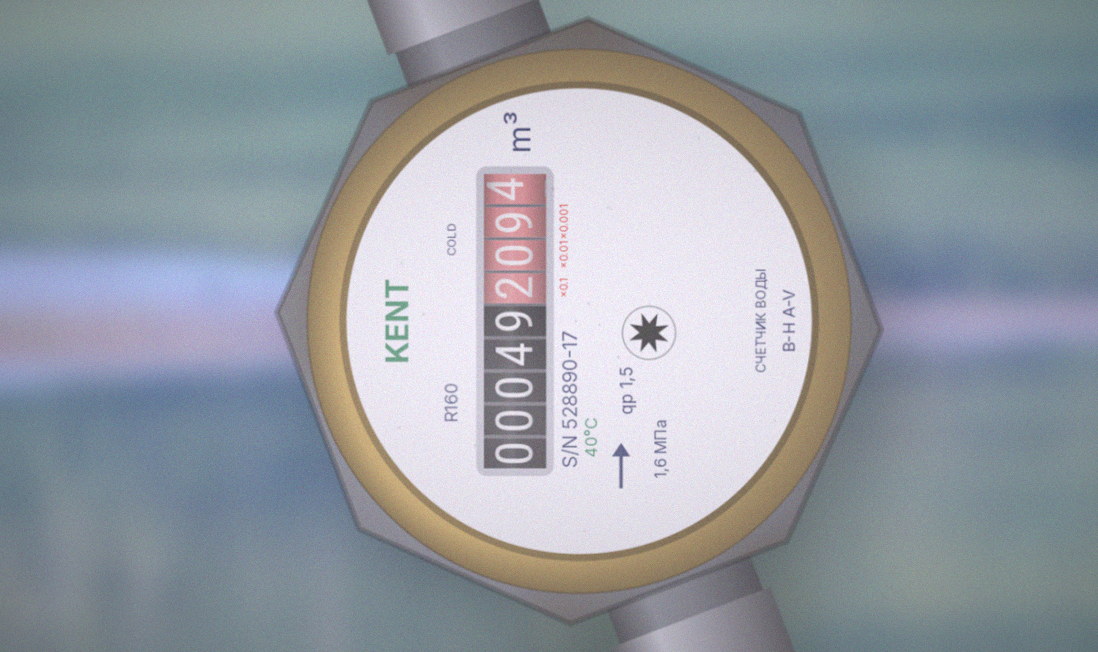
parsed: 49.2094 m³
